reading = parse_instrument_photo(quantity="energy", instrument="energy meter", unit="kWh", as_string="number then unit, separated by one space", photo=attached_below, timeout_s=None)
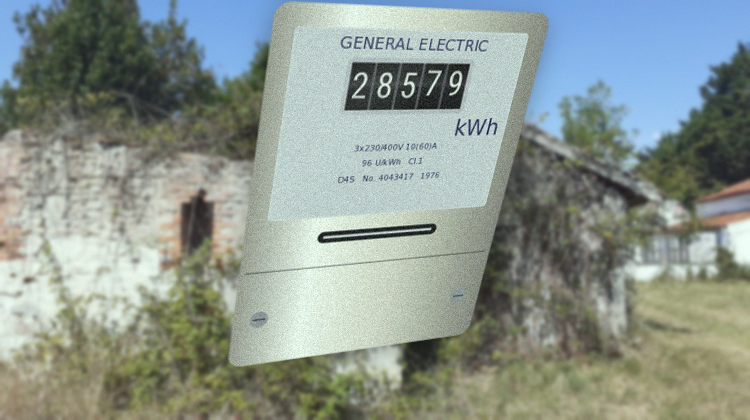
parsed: 28579 kWh
